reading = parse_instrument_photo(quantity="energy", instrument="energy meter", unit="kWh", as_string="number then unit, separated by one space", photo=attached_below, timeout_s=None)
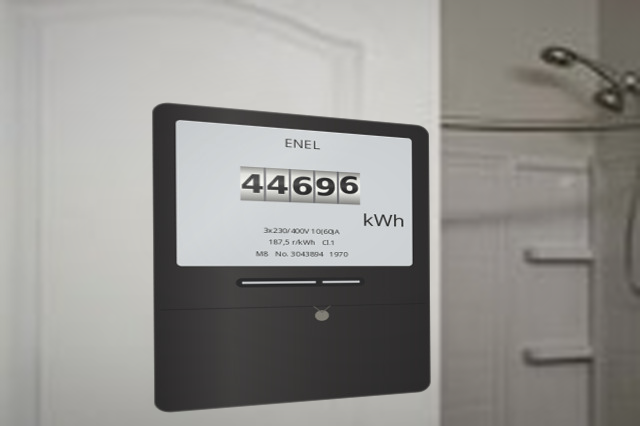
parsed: 44696 kWh
